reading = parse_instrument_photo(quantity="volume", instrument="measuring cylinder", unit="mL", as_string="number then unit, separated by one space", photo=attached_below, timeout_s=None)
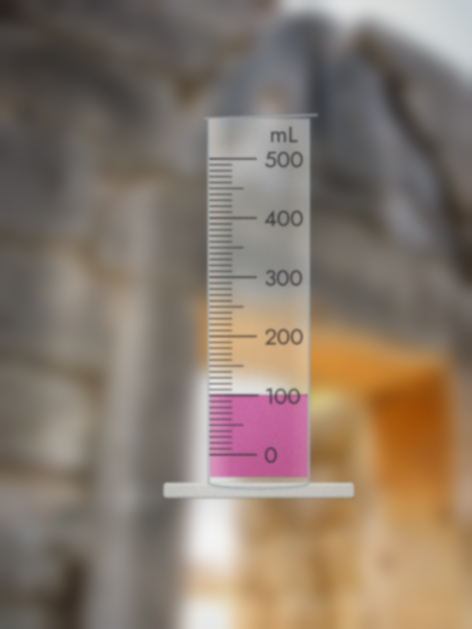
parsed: 100 mL
